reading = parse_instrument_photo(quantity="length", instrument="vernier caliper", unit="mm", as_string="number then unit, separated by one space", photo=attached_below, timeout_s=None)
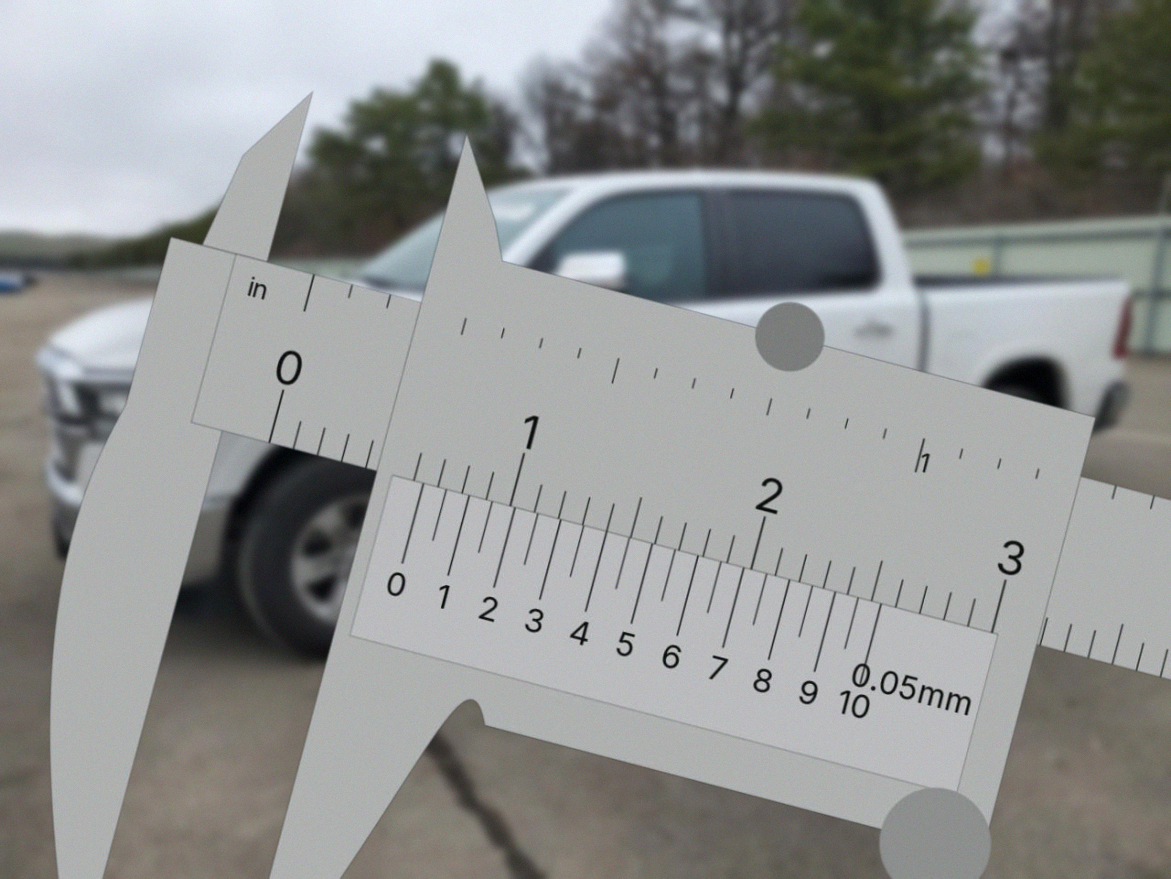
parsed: 6.40 mm
